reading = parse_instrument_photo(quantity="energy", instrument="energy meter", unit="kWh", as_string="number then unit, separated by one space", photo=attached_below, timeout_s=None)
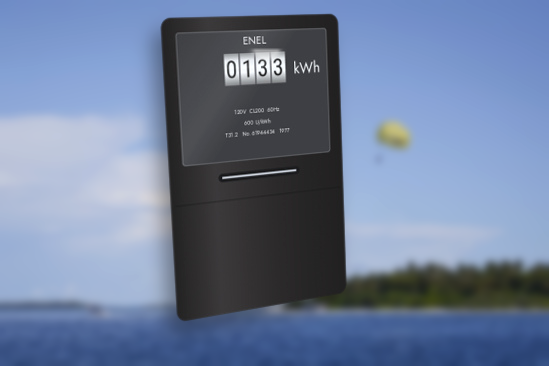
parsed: 133 kWh
